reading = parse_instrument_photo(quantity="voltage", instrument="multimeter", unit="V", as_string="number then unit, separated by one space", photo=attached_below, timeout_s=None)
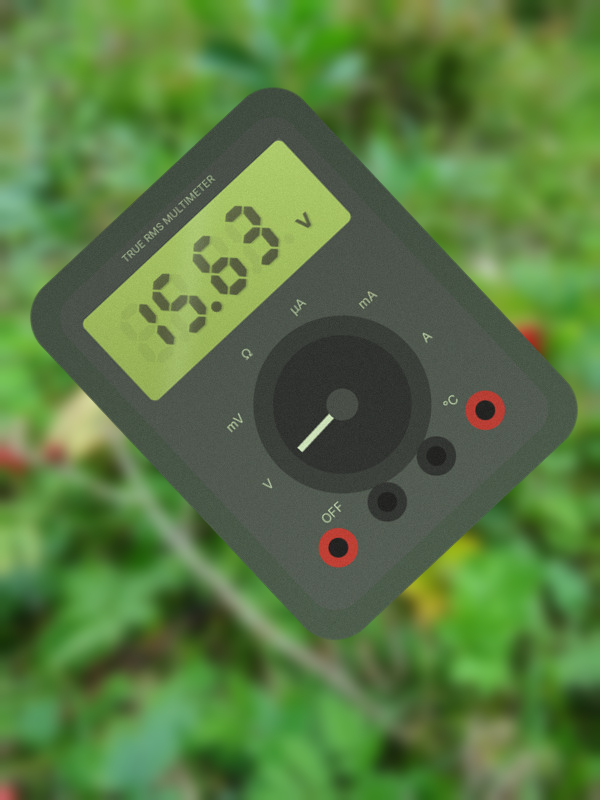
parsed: 15.63 V
